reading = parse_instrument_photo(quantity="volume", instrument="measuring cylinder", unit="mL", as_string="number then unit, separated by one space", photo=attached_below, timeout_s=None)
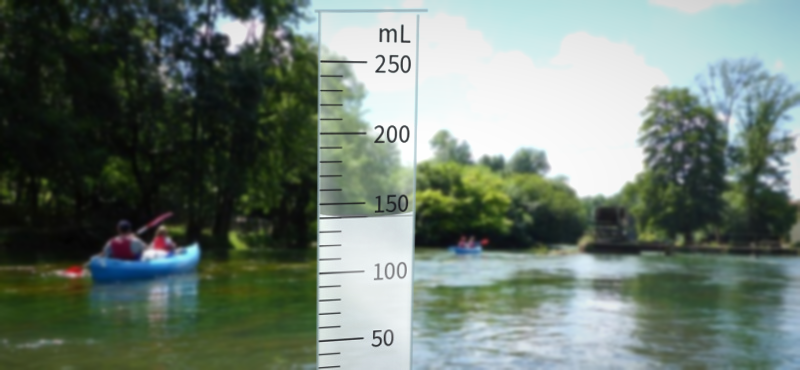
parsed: 140 mL
